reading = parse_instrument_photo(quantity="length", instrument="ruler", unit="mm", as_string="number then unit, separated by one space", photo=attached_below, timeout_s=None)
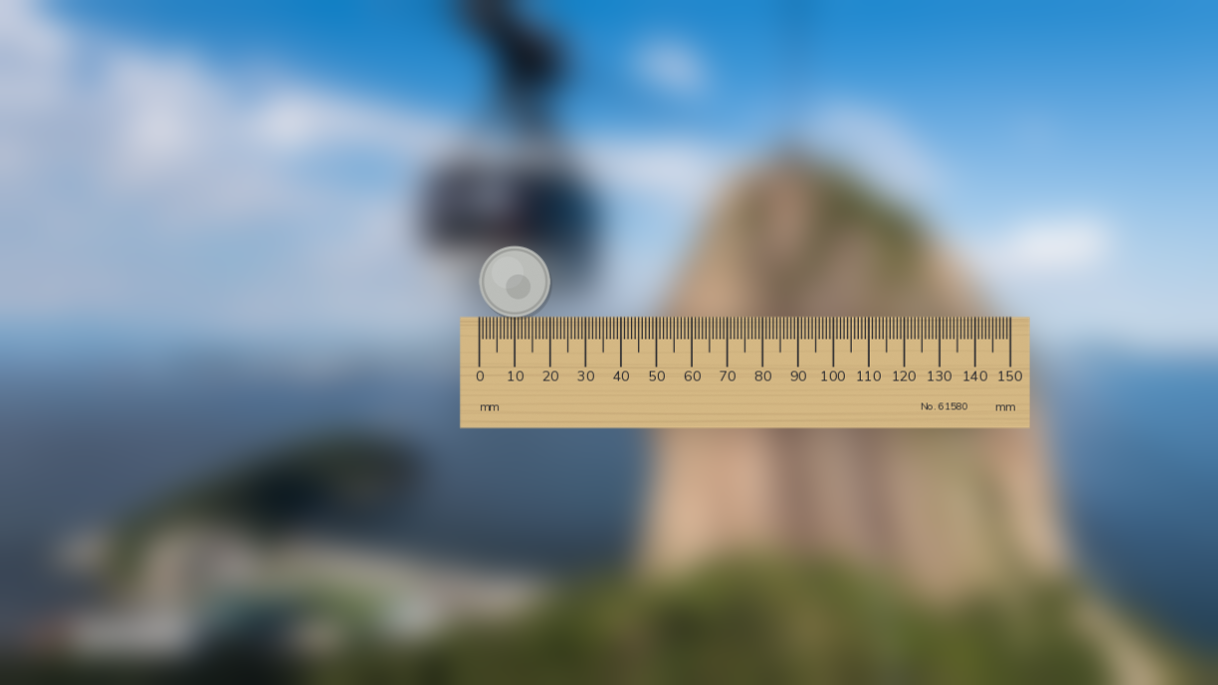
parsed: 20 mm
